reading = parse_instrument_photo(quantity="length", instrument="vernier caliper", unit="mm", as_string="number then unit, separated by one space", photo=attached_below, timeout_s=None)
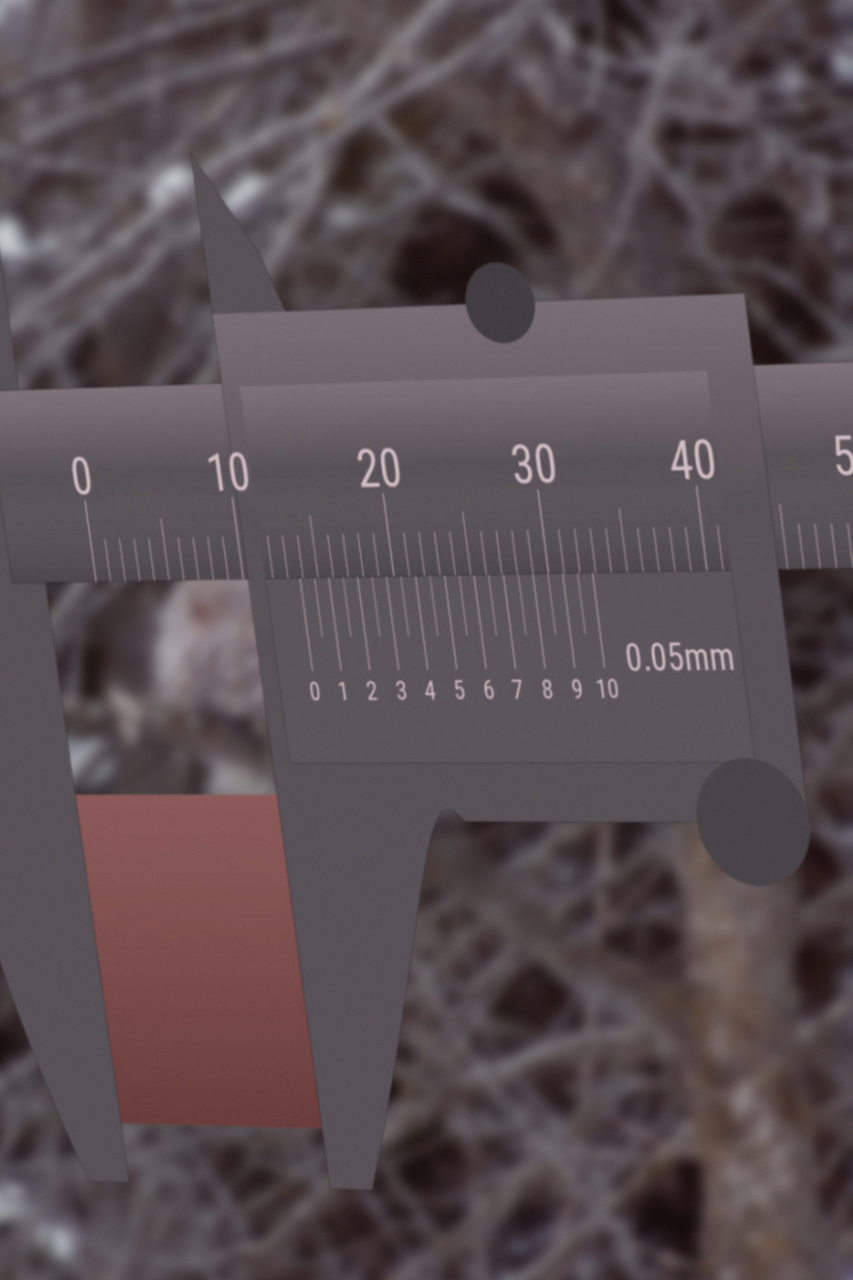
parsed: 13.8 mm
